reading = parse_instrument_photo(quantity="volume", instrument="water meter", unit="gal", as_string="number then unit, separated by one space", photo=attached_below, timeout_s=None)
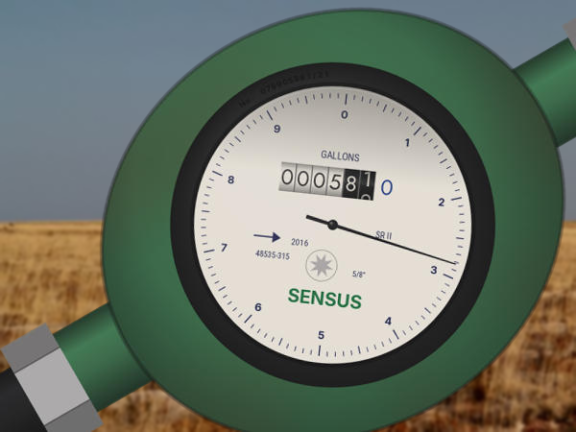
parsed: 5812.8 gal
